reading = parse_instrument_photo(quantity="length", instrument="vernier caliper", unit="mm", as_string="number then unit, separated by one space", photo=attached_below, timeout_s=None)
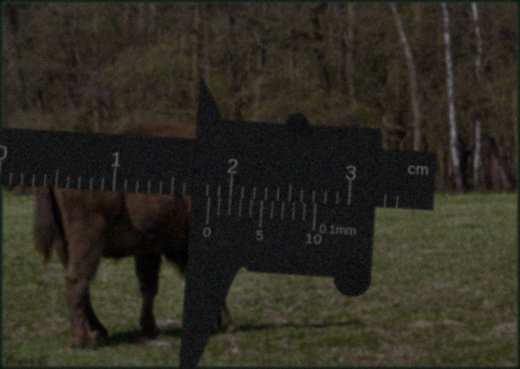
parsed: 18.2 mm
